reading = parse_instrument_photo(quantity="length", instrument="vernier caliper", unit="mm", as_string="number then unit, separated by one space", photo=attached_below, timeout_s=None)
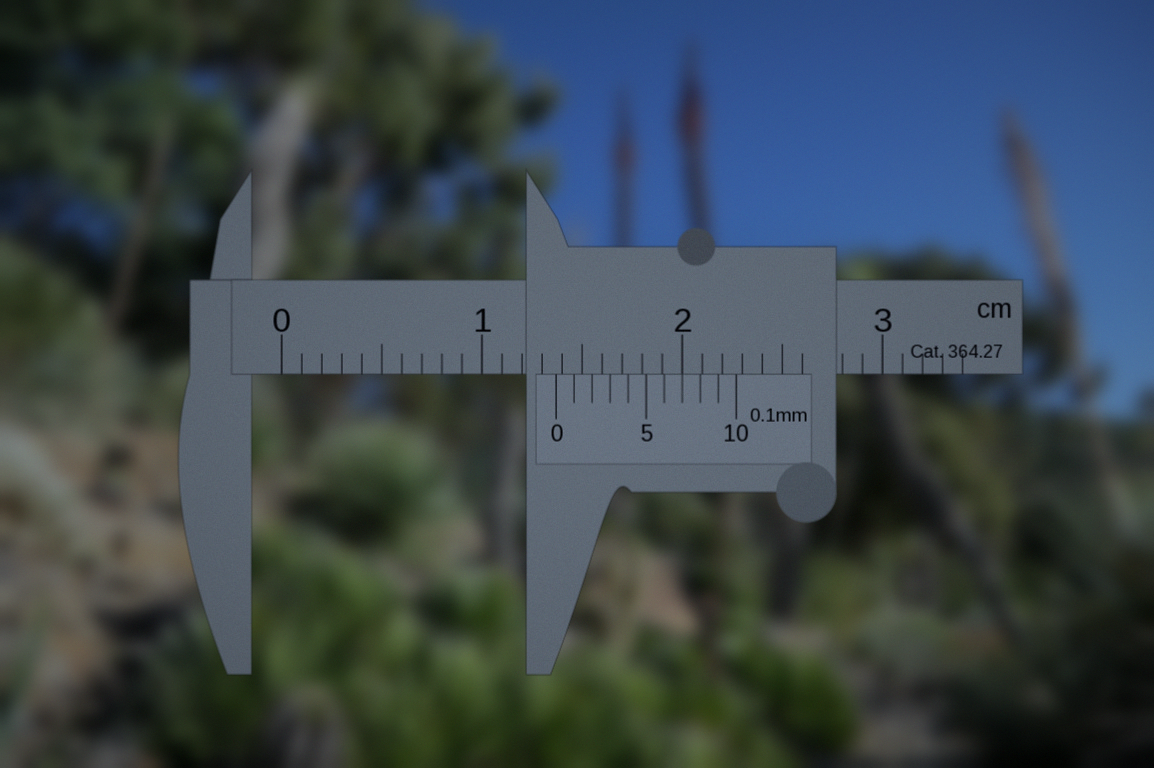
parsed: 13.7 mm
